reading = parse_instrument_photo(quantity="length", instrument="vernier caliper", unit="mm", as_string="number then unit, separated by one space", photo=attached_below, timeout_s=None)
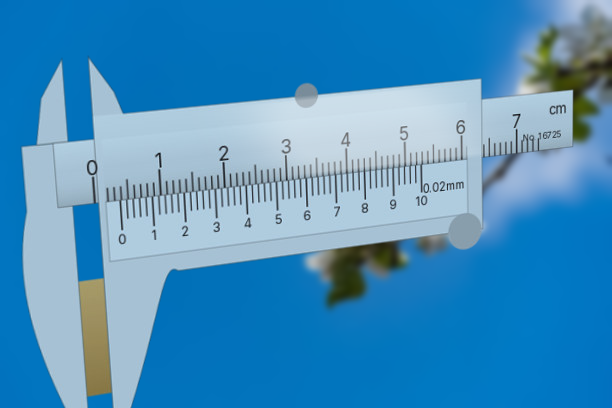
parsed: 3.8 mm
